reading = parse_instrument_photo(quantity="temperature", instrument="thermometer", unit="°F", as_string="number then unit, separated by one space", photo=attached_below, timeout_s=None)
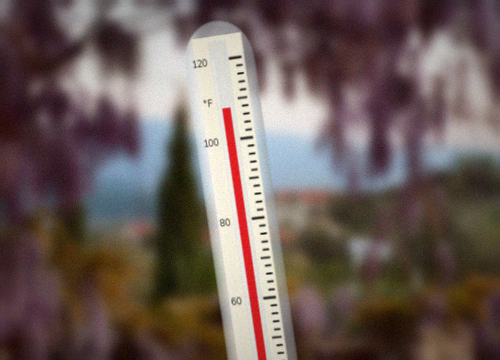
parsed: 108 °F
